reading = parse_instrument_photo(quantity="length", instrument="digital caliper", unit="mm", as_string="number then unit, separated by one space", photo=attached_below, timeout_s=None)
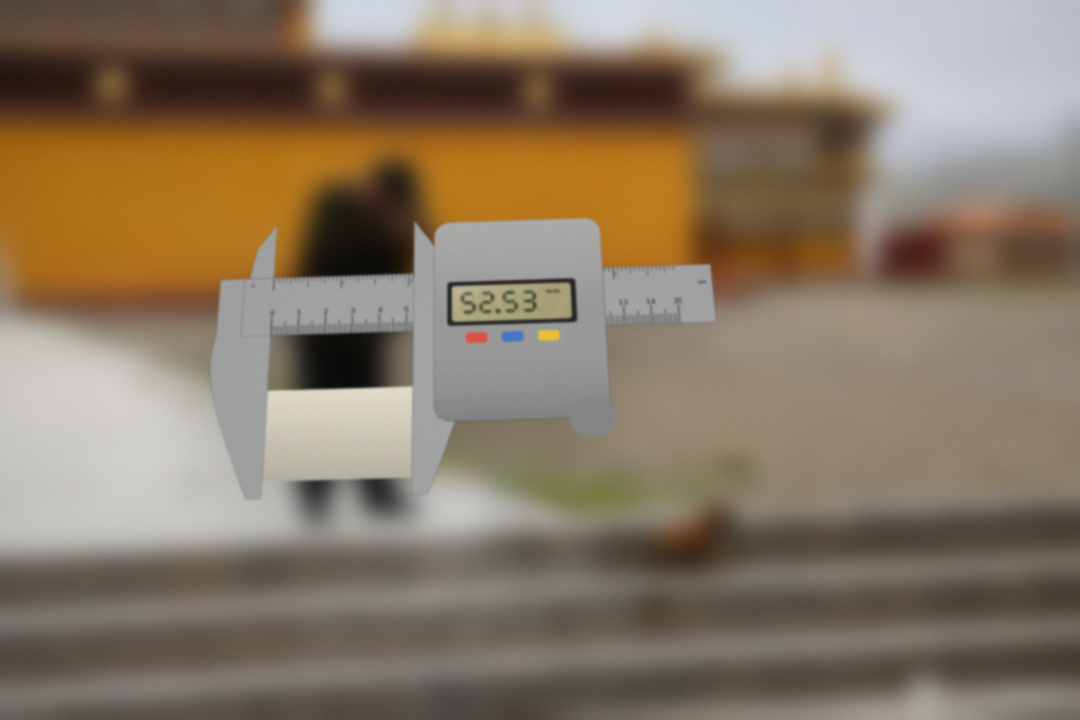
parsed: 52.53 mm
